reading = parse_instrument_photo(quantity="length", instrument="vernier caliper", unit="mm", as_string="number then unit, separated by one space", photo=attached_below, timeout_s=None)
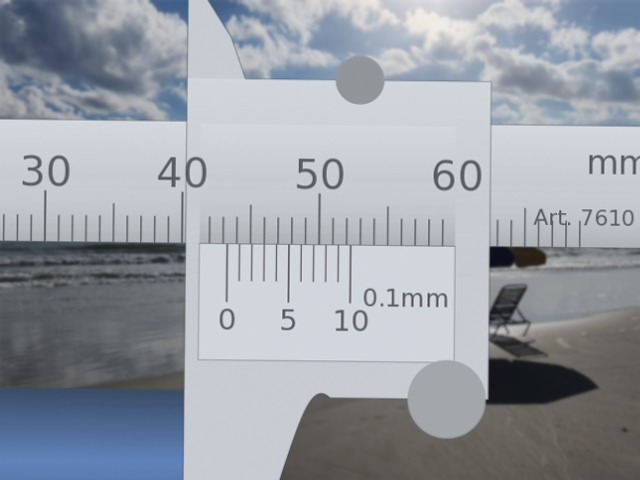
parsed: 43.3 mm
